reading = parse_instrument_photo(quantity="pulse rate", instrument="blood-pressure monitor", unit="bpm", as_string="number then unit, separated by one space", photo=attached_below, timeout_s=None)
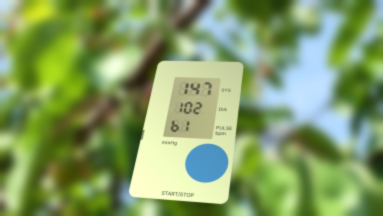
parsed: 61 bpm
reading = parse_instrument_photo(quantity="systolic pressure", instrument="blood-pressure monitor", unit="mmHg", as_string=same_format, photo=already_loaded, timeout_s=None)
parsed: 147 mmHg
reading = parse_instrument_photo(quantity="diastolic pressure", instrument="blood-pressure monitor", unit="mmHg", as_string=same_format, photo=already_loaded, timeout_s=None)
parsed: 102 mmHg
